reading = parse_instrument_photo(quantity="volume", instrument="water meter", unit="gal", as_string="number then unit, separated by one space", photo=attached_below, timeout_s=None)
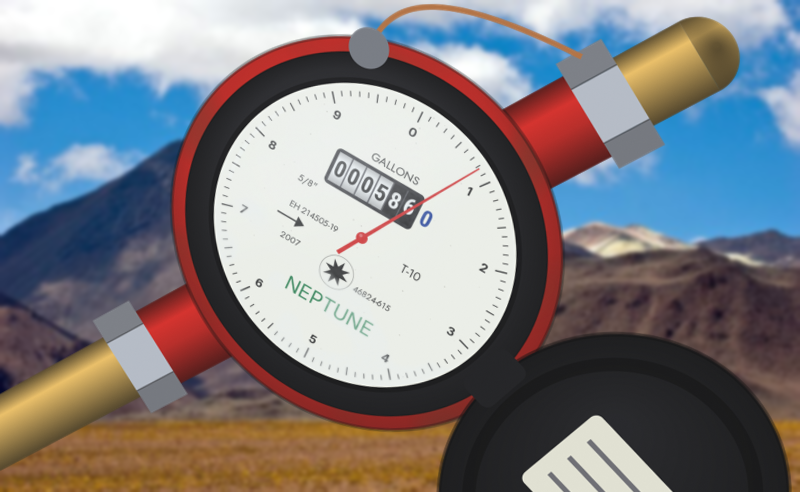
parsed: 5860.8 gal
